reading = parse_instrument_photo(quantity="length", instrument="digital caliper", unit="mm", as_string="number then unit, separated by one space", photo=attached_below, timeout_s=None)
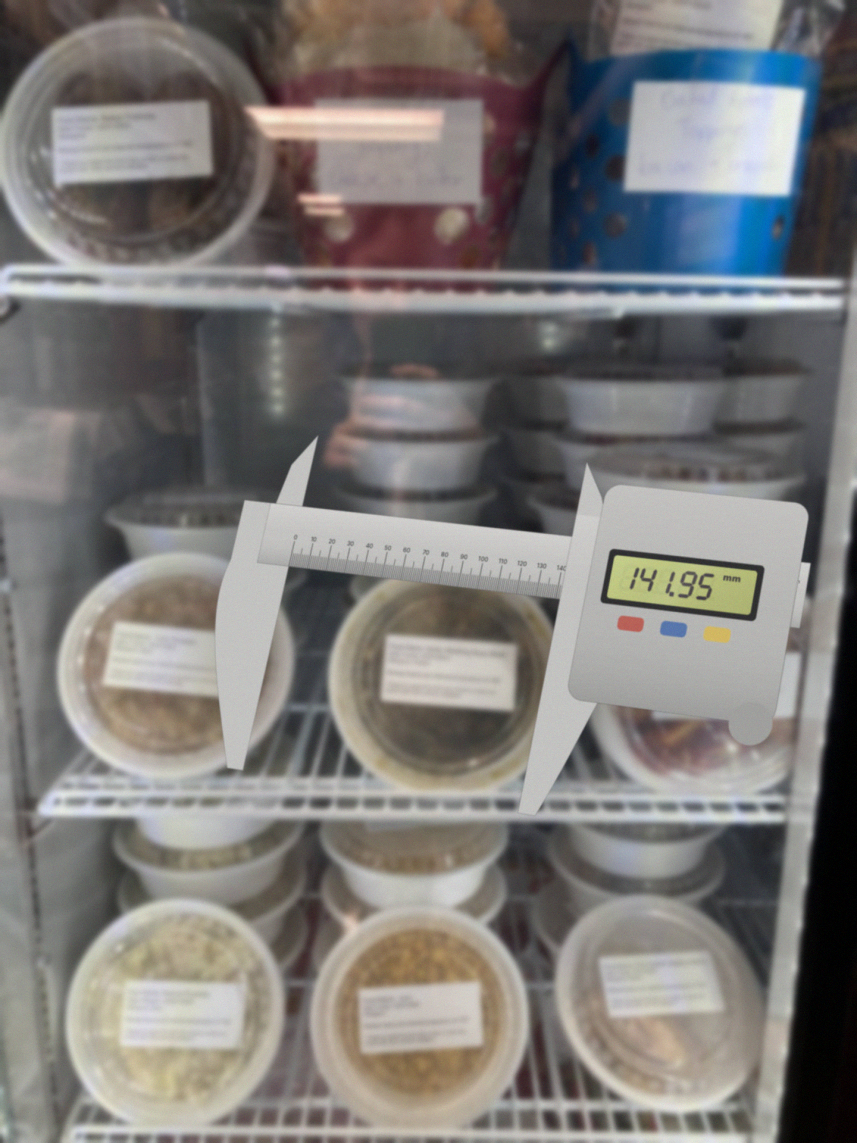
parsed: 141.95 mm
